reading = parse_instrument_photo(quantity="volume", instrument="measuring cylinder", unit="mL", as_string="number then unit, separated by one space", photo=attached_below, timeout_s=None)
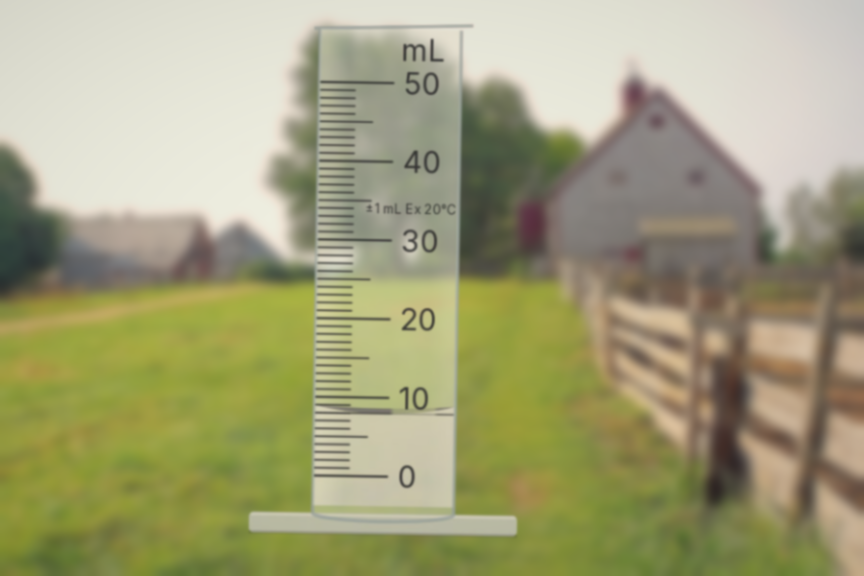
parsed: 8 mL
